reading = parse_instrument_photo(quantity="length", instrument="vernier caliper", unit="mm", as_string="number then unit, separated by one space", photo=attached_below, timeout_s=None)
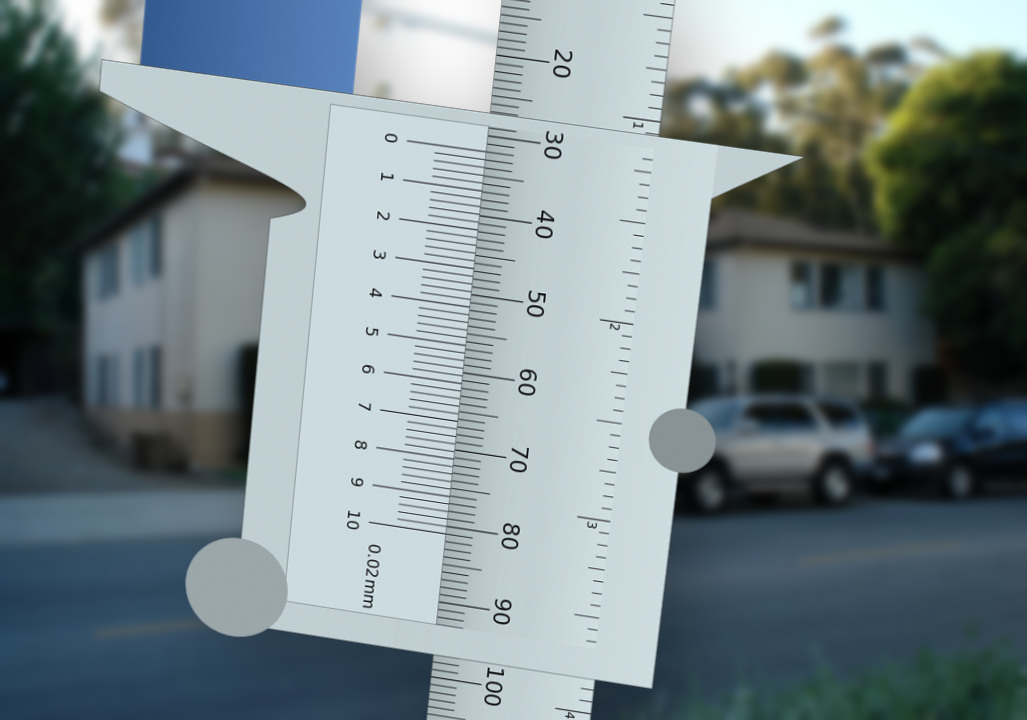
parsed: 32.0 mm
